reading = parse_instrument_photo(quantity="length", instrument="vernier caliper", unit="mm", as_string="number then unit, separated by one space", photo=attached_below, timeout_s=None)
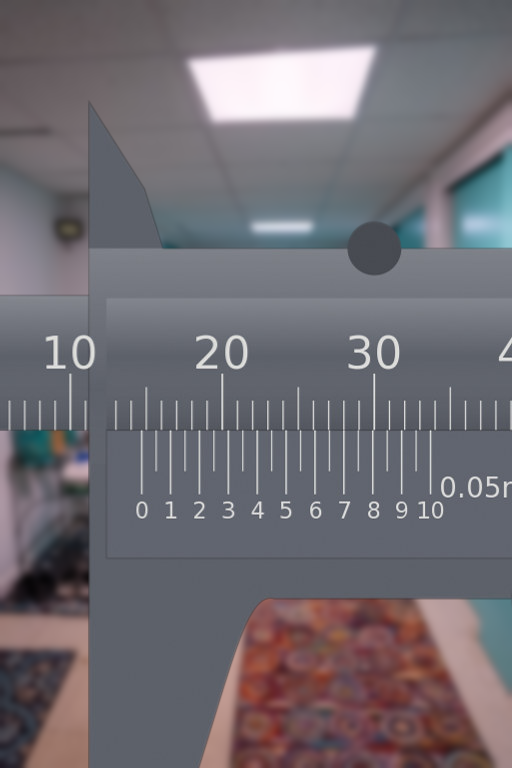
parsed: 14.7 mm
